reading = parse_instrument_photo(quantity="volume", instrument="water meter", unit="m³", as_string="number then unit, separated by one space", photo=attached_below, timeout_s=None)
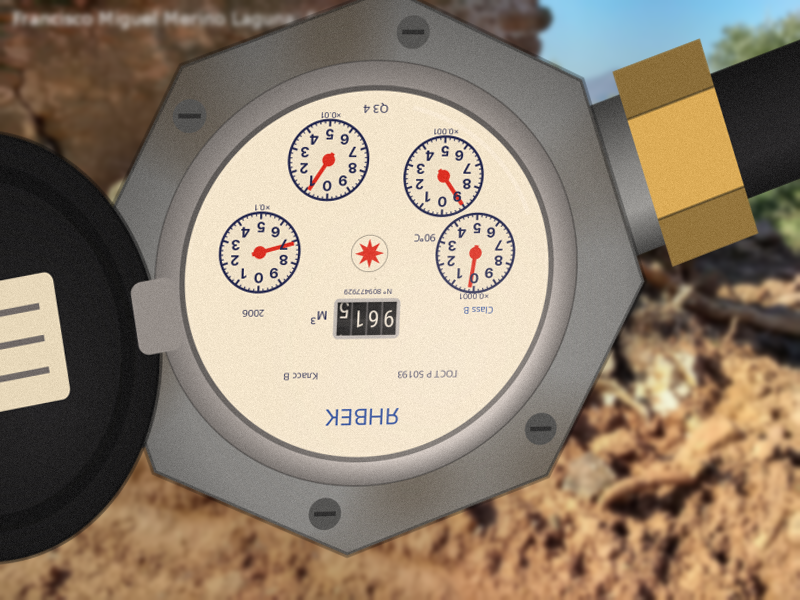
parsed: 9614.7090 m³
